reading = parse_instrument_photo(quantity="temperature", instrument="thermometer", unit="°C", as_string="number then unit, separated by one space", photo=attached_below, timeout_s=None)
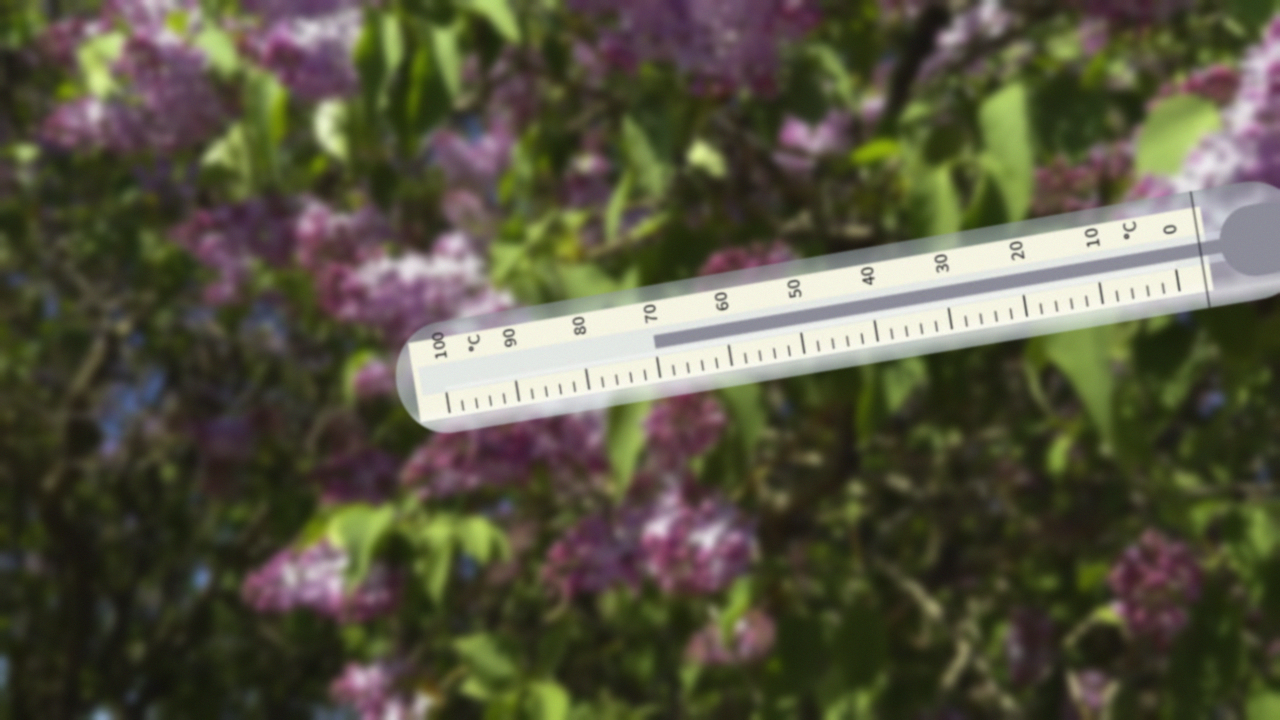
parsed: 70 °C
